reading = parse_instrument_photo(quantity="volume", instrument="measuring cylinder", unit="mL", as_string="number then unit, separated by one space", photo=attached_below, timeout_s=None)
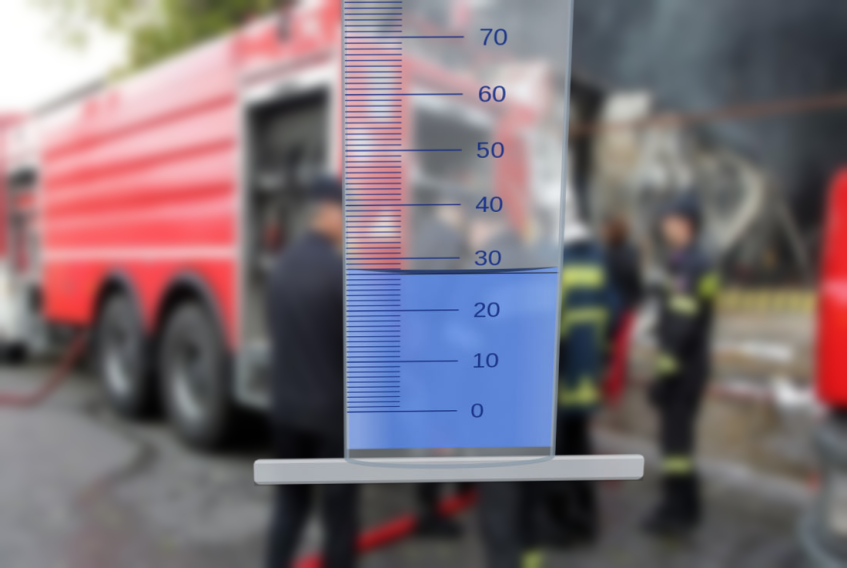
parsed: 27 mL
